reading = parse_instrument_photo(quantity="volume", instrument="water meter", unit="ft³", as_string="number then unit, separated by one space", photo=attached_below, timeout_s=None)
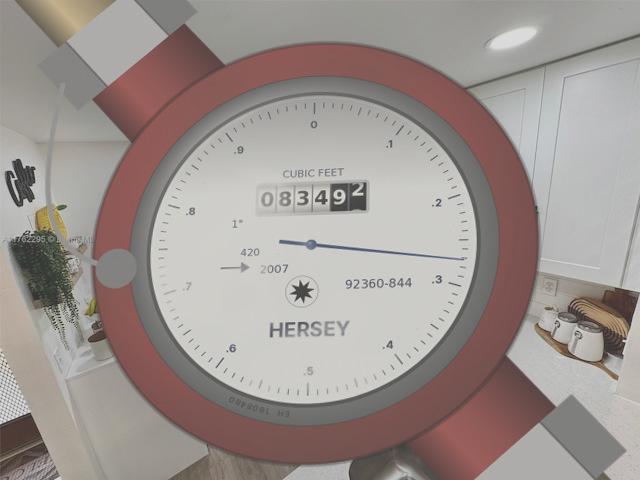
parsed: 83492.27 ft³
